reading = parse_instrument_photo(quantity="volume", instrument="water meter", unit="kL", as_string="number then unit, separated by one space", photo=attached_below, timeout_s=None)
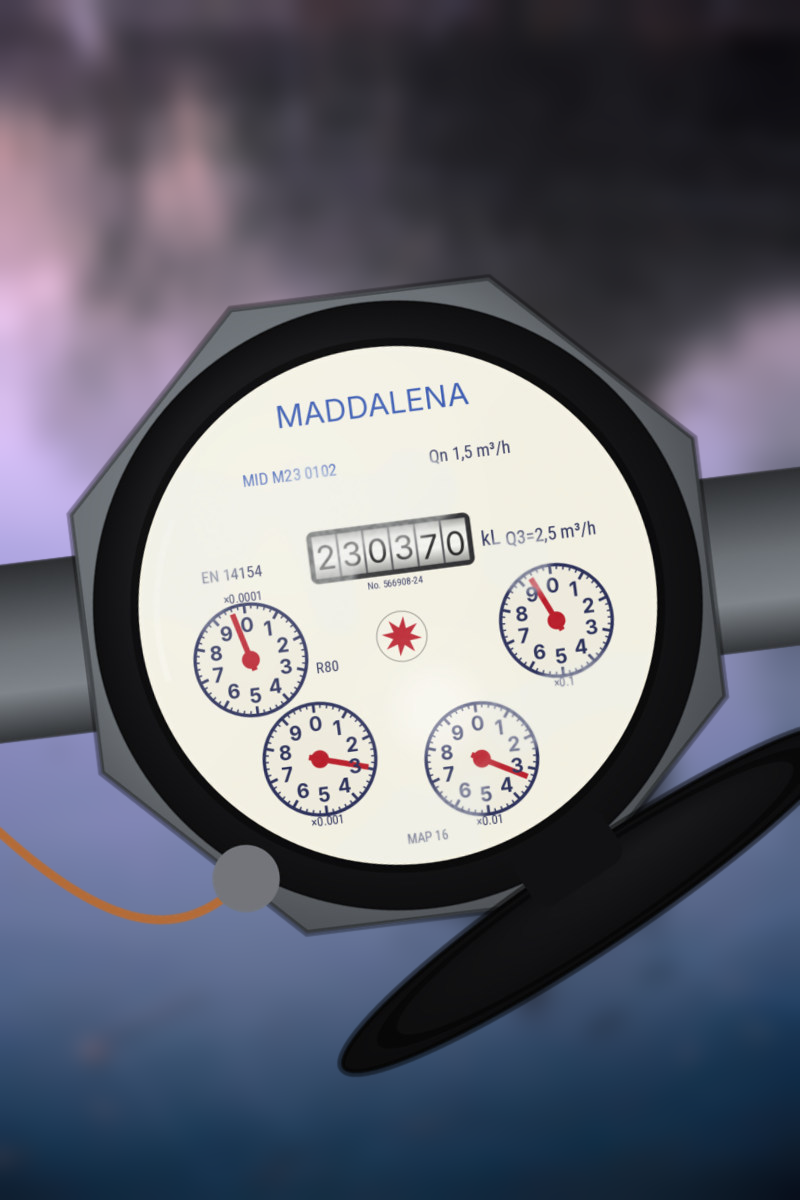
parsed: 230369.9329 kL
